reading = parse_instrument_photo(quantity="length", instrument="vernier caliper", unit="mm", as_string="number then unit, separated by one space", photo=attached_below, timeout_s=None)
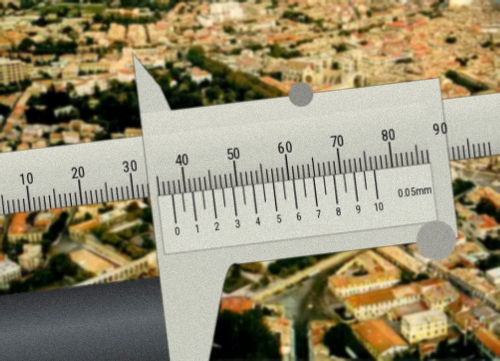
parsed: 37.5 mm
